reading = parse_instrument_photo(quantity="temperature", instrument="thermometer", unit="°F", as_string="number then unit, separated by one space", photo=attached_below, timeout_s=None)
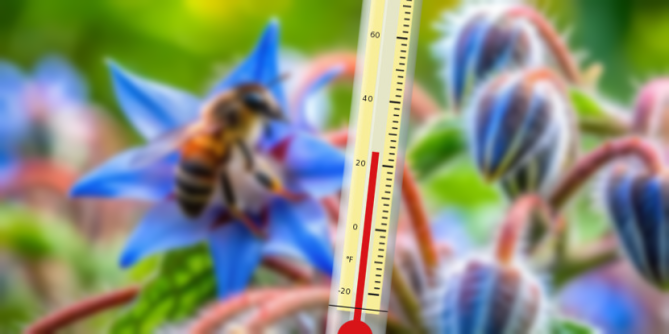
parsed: 24 °F
